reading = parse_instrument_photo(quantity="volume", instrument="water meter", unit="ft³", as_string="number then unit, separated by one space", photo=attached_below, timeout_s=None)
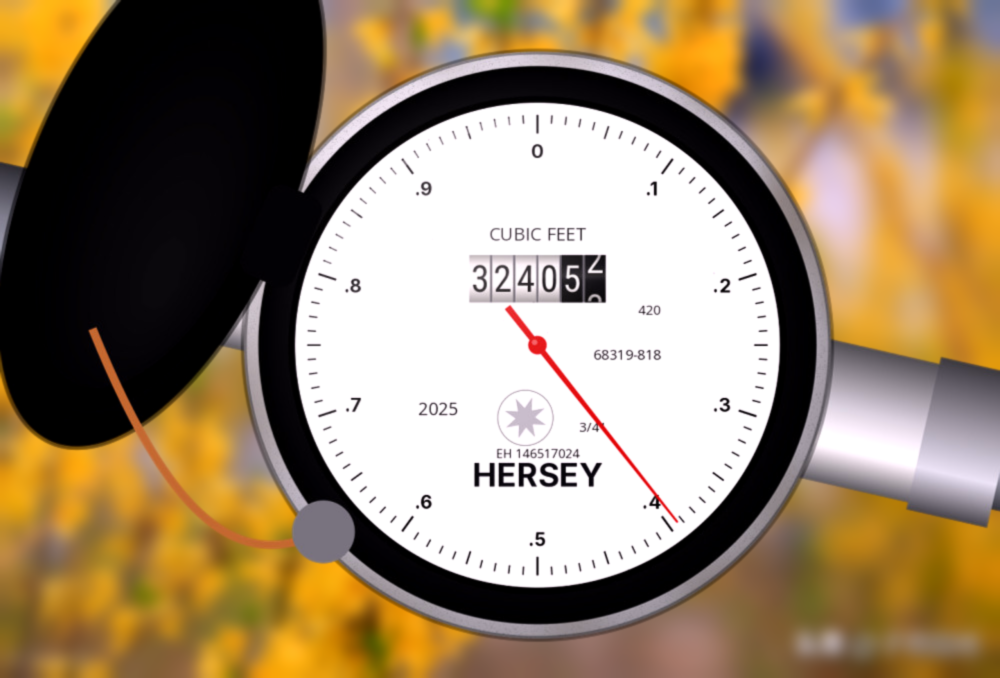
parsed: 324052.39 ft³
